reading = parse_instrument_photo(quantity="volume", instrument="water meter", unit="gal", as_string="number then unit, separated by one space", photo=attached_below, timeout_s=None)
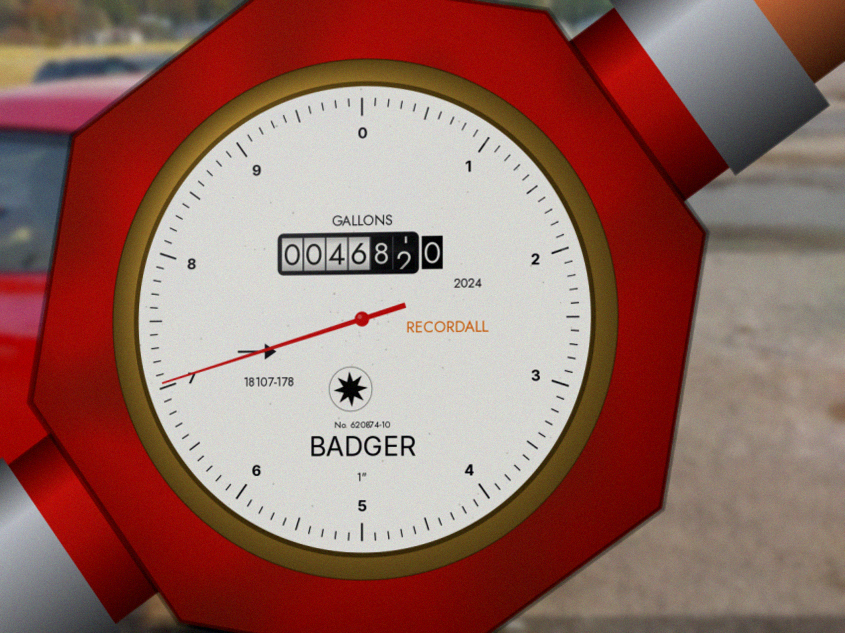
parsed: 46817.0 gal
